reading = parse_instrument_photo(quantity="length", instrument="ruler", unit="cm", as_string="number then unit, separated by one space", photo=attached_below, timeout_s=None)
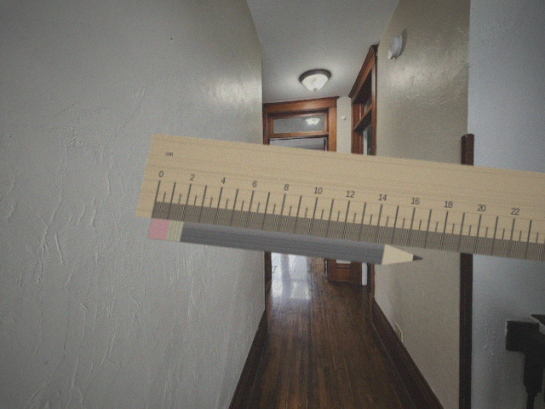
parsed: 17 cm
